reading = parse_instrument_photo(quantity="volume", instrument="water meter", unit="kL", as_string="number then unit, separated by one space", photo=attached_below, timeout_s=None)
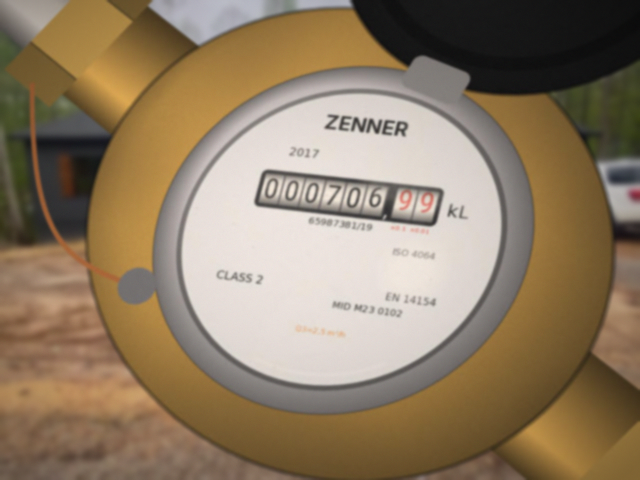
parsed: 706.99 kL
